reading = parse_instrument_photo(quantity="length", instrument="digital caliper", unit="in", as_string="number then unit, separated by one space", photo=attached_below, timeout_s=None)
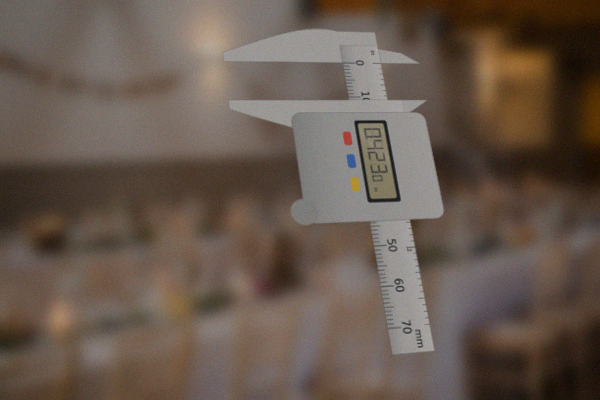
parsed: 0.4230 in
